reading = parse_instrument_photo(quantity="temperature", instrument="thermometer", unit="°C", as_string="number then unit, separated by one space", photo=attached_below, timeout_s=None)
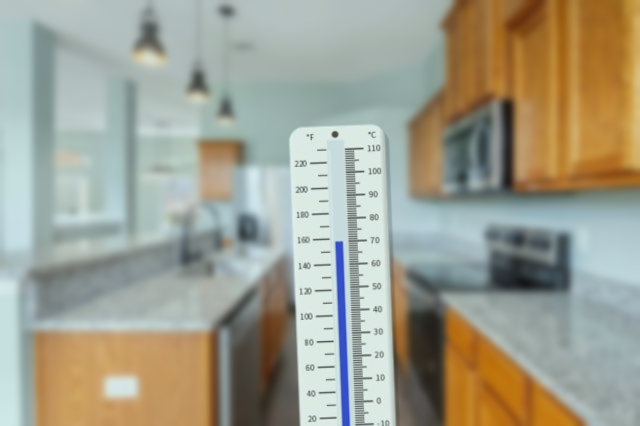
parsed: 70 °C
